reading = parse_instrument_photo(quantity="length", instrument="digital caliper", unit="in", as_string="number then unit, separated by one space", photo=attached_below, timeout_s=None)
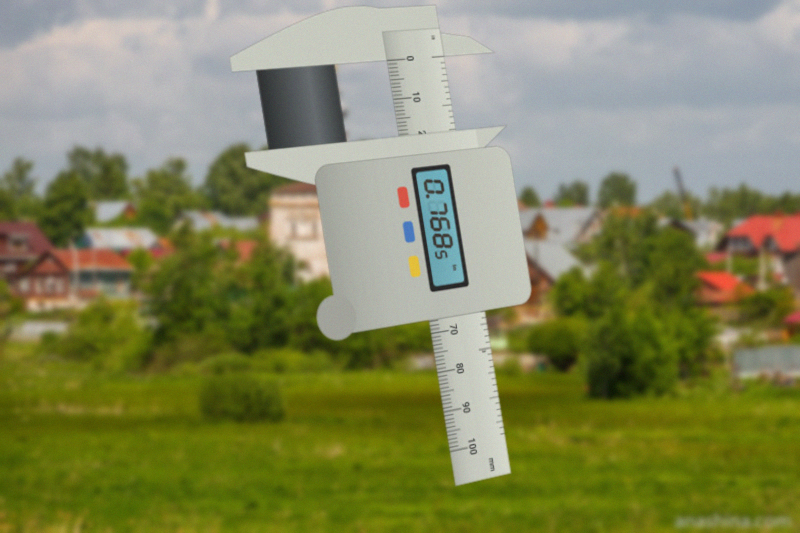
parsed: 0.7685 in
